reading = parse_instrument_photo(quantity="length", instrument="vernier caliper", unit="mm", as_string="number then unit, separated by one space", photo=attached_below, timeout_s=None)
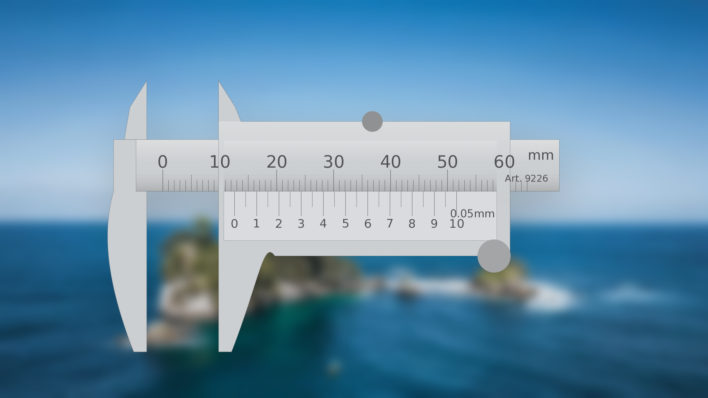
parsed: 12.6 mm
